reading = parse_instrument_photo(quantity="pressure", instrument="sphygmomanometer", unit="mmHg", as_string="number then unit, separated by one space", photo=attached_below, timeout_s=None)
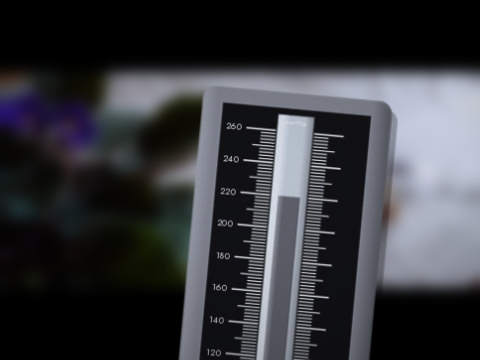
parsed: 220 mmHg
